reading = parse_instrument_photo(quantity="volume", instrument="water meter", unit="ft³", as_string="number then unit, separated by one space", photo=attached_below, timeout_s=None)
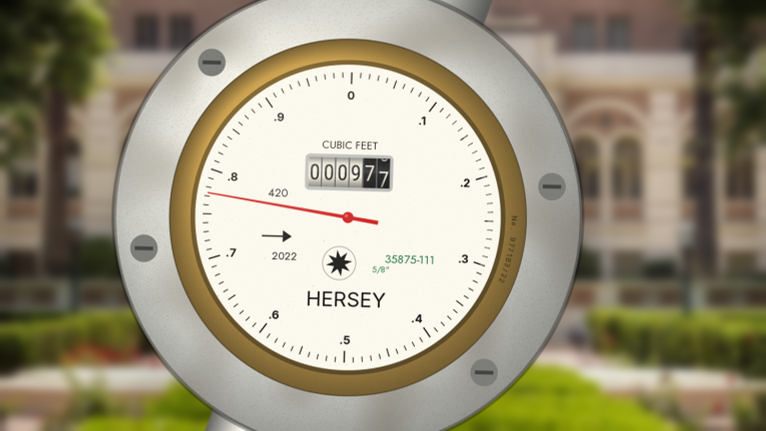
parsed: 976.77 ft³
